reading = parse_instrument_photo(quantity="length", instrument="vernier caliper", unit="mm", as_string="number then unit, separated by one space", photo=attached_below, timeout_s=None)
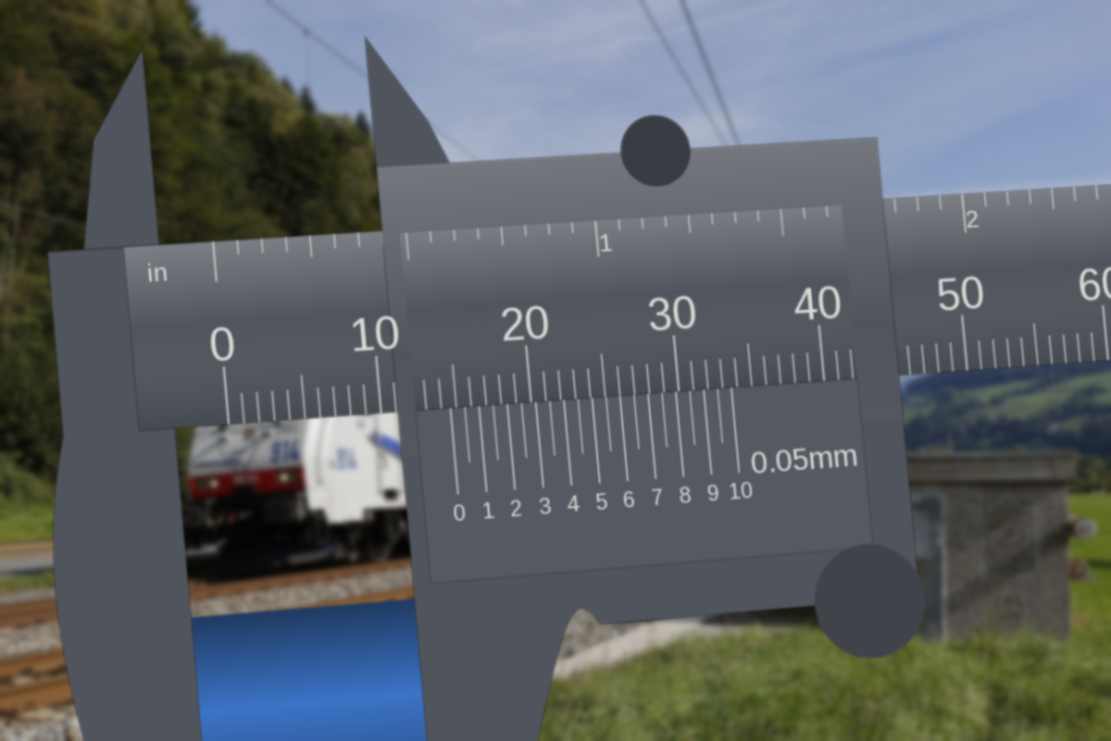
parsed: 14.6 mm
